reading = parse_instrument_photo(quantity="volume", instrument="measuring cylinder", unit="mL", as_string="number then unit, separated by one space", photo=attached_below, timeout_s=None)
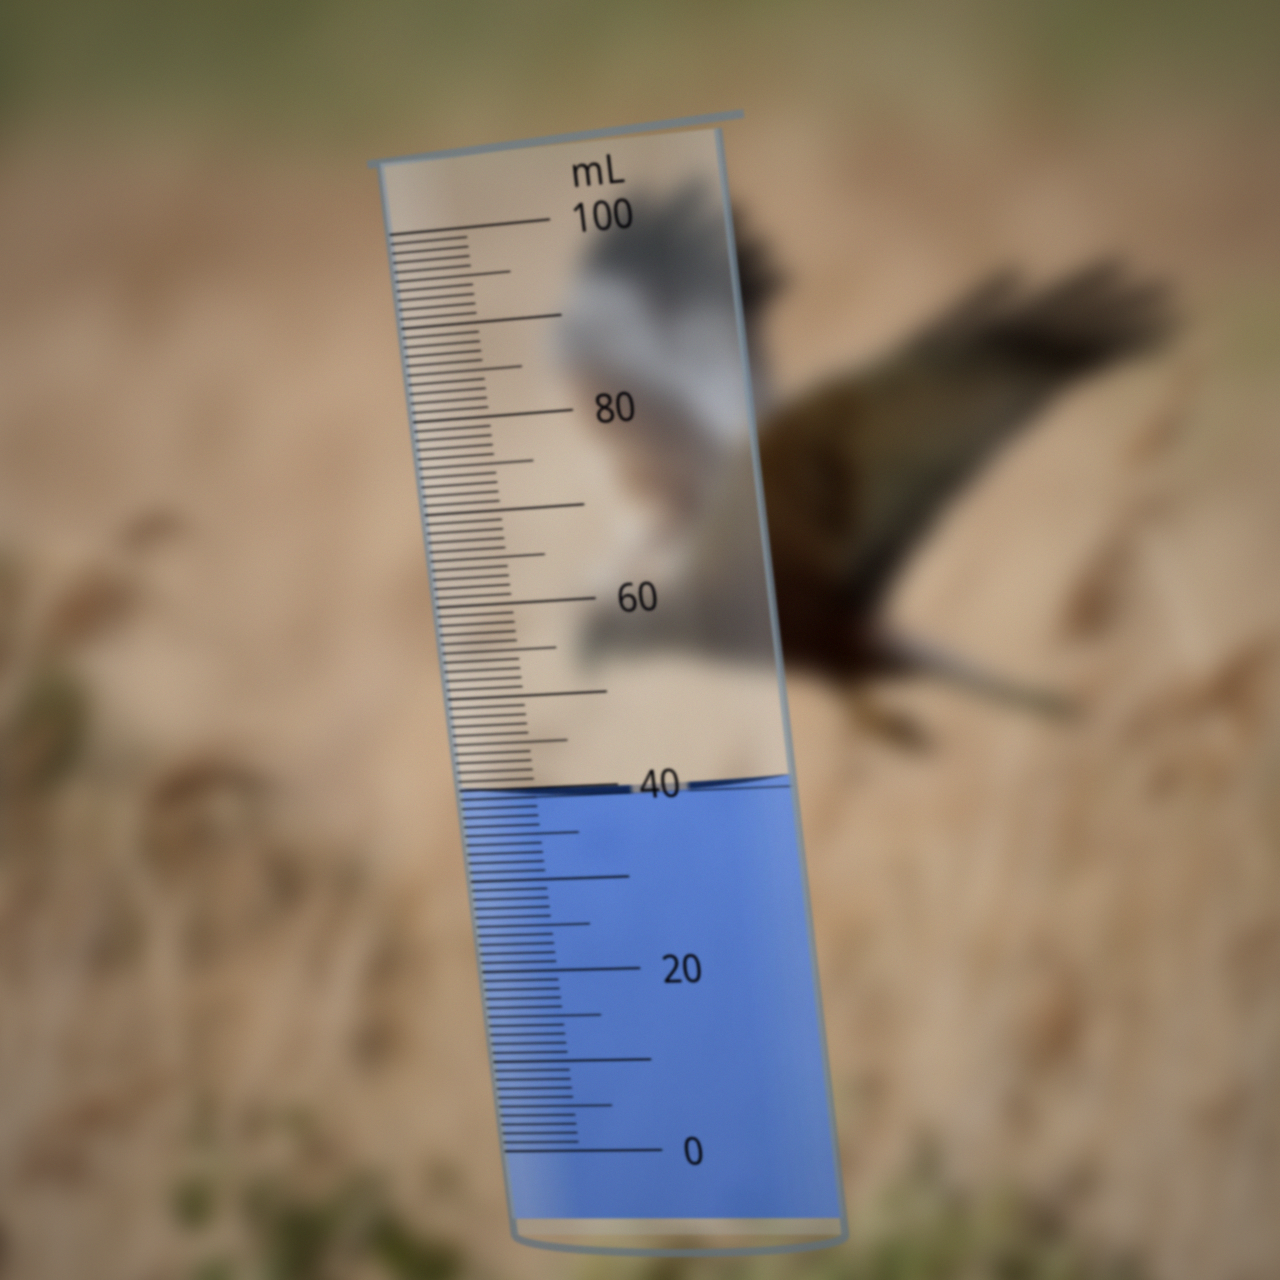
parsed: 39 mL
